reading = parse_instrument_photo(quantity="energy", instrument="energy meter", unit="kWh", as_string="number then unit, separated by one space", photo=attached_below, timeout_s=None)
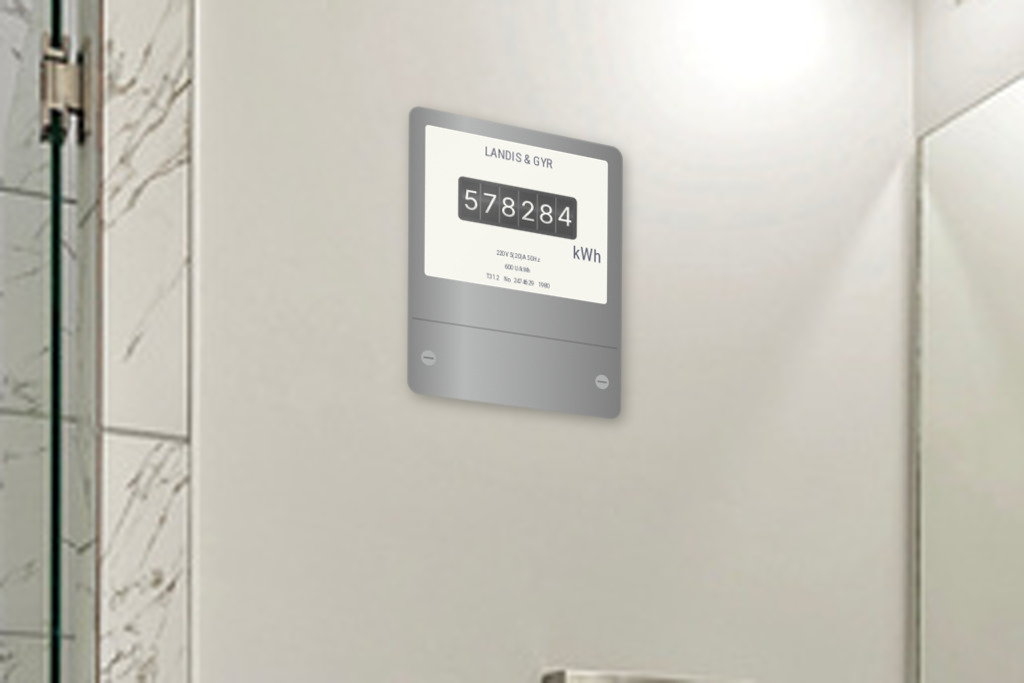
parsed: 578284 kWh
